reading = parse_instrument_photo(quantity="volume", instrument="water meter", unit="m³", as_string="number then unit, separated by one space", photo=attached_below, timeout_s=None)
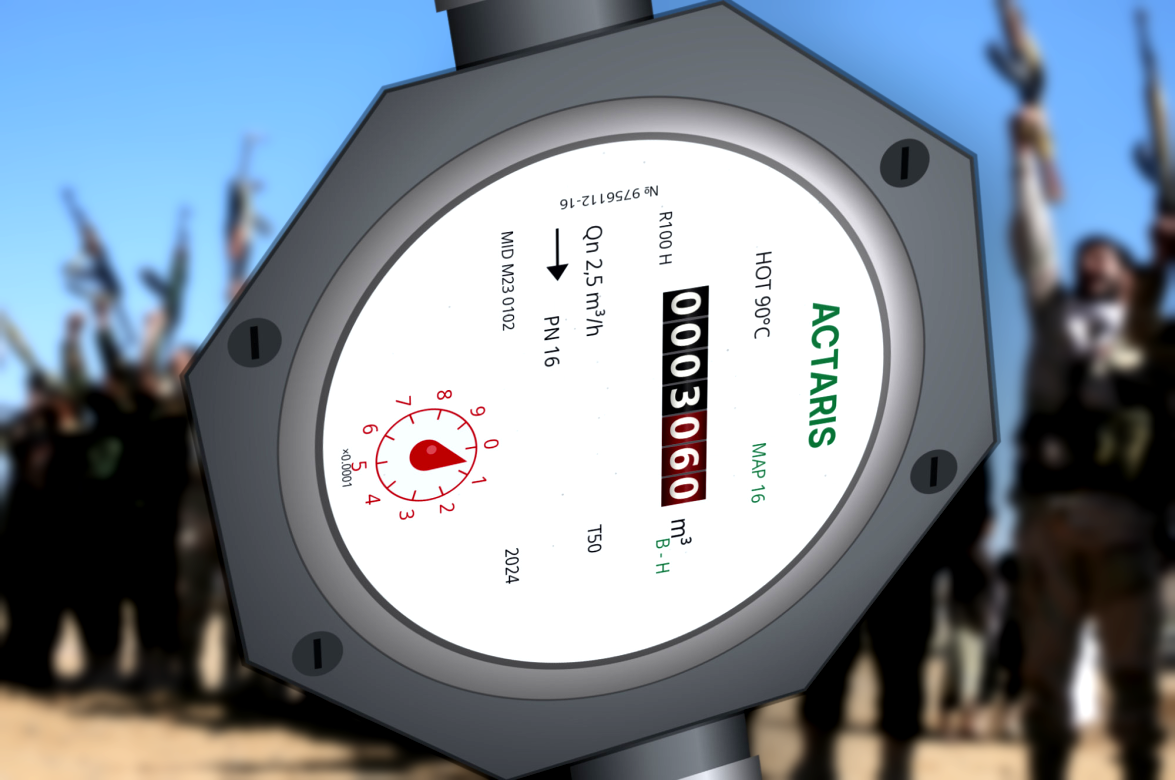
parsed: 3.0600 m³
